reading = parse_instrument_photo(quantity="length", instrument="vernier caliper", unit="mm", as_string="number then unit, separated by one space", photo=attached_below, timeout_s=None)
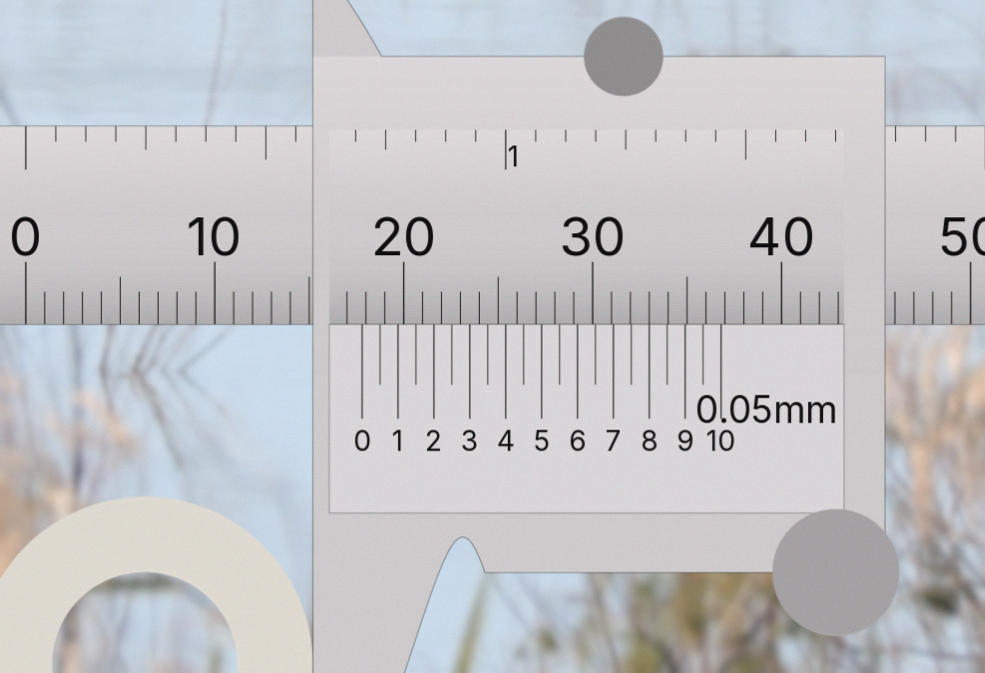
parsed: 17.8 mm
